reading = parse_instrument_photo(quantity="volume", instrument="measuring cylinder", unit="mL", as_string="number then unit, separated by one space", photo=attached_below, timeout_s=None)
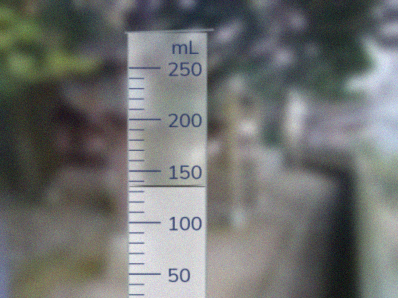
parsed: 135 mL
